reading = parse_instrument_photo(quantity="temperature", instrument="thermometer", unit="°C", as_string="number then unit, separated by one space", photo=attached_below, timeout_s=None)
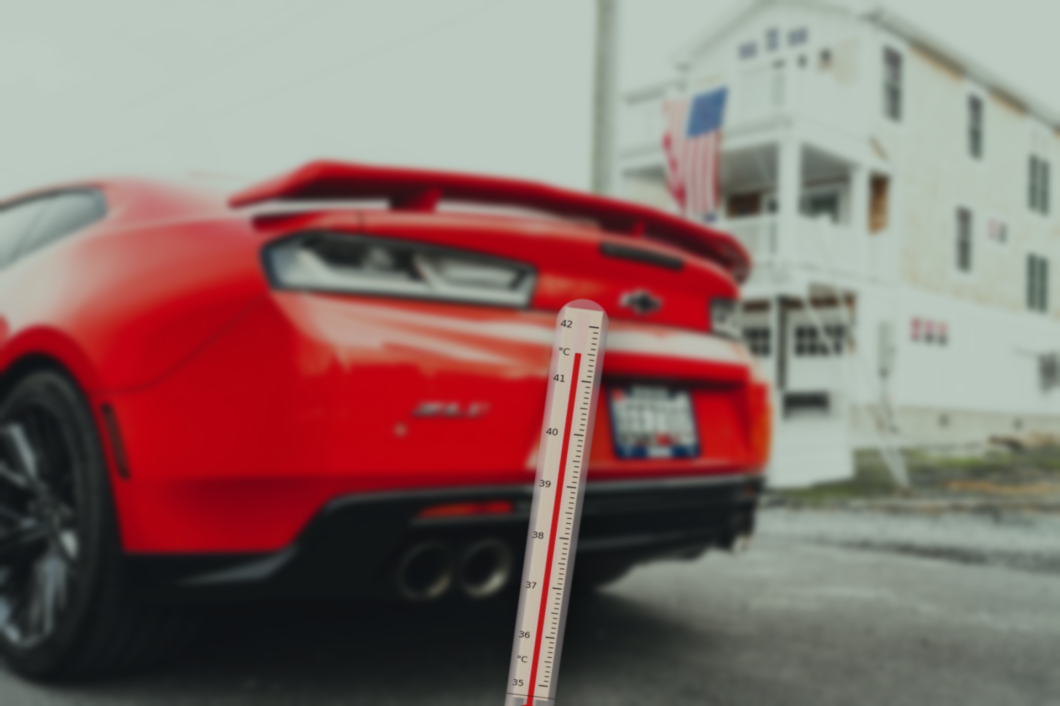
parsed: 41.5 °C
